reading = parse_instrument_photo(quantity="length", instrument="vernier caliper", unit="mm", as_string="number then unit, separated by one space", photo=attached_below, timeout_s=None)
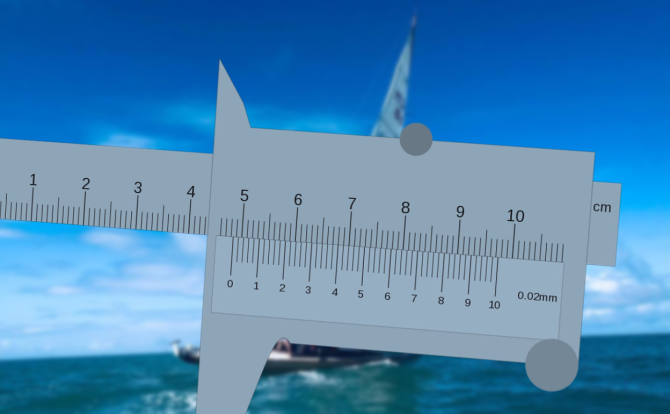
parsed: 48.4 mm
